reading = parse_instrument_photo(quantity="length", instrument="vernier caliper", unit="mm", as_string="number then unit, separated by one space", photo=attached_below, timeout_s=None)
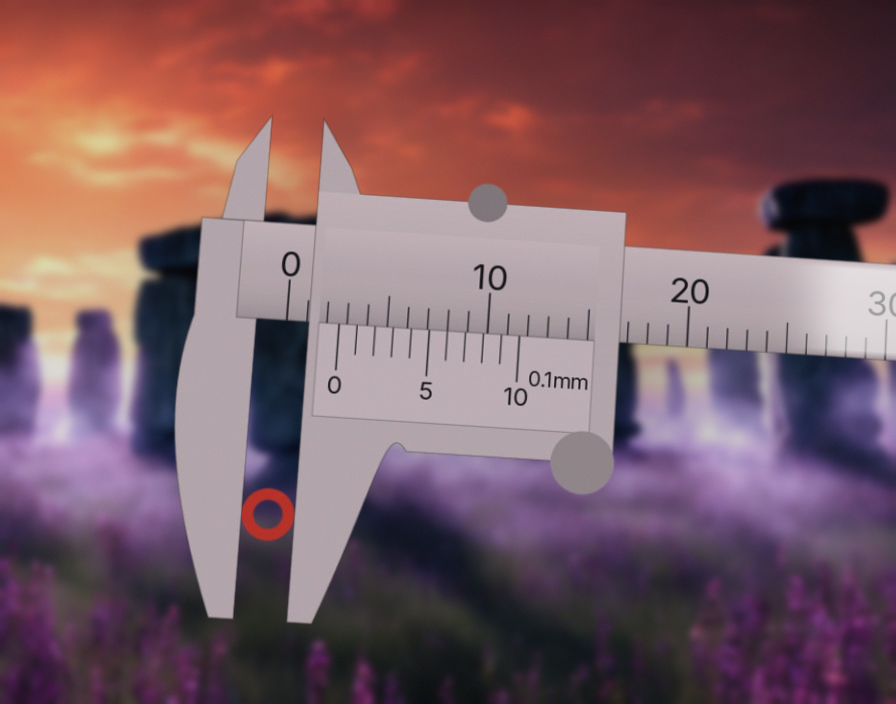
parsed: 2.6 mm
